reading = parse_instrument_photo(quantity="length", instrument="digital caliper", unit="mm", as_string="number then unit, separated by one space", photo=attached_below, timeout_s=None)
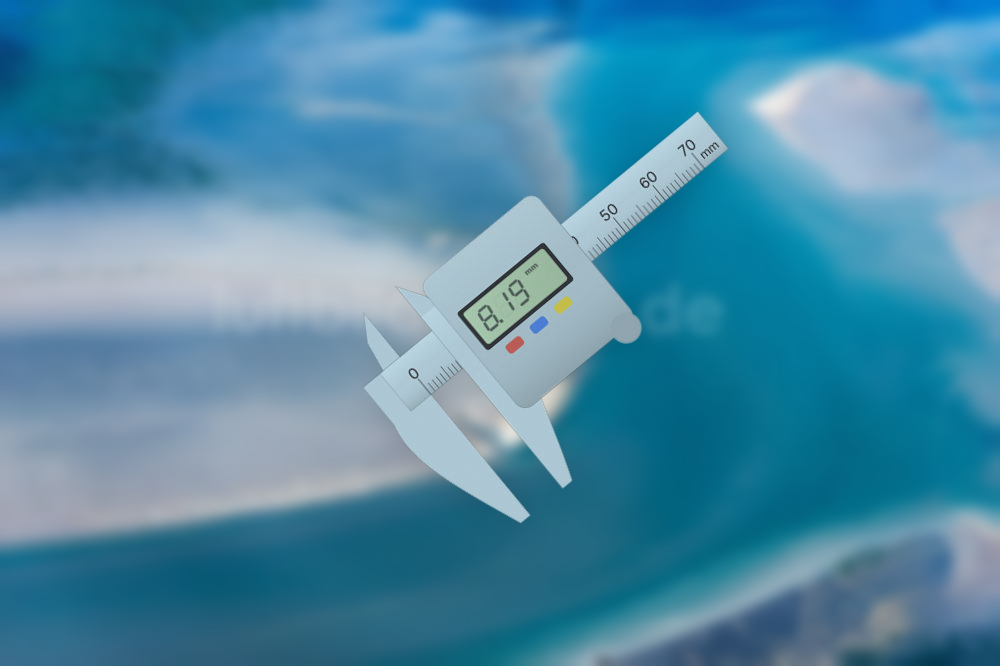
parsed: 8.19 mm
